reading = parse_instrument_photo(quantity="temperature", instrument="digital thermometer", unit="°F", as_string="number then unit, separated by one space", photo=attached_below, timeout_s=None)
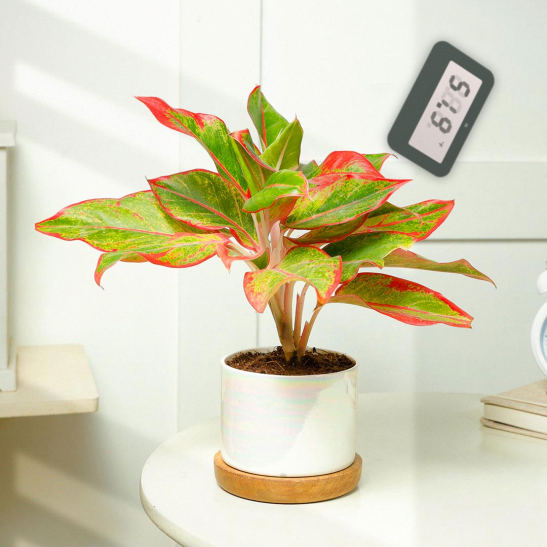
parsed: 51.9 °F
